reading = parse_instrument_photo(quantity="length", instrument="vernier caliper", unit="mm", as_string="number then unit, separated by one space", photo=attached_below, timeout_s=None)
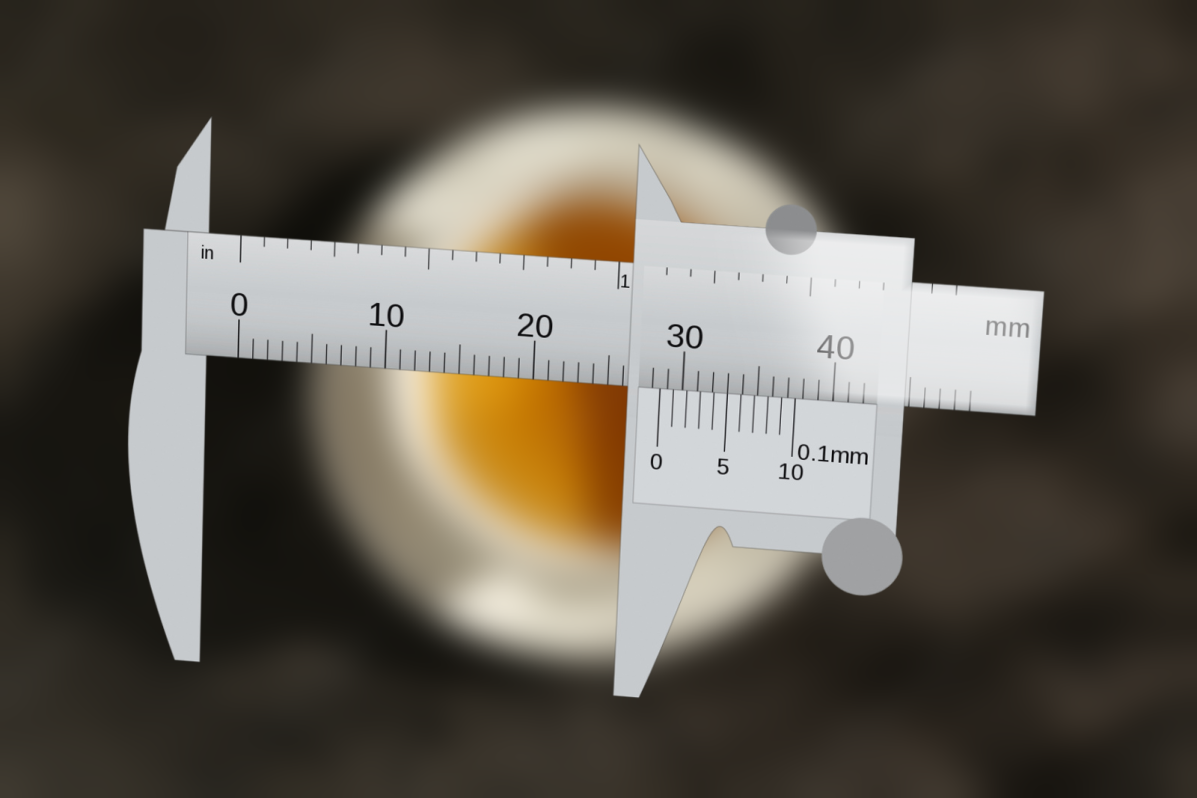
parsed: 28.5 mm
